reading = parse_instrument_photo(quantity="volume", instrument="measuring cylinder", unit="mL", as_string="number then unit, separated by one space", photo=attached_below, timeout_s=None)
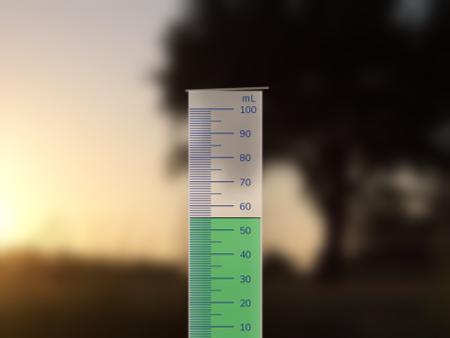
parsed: 55 mL
